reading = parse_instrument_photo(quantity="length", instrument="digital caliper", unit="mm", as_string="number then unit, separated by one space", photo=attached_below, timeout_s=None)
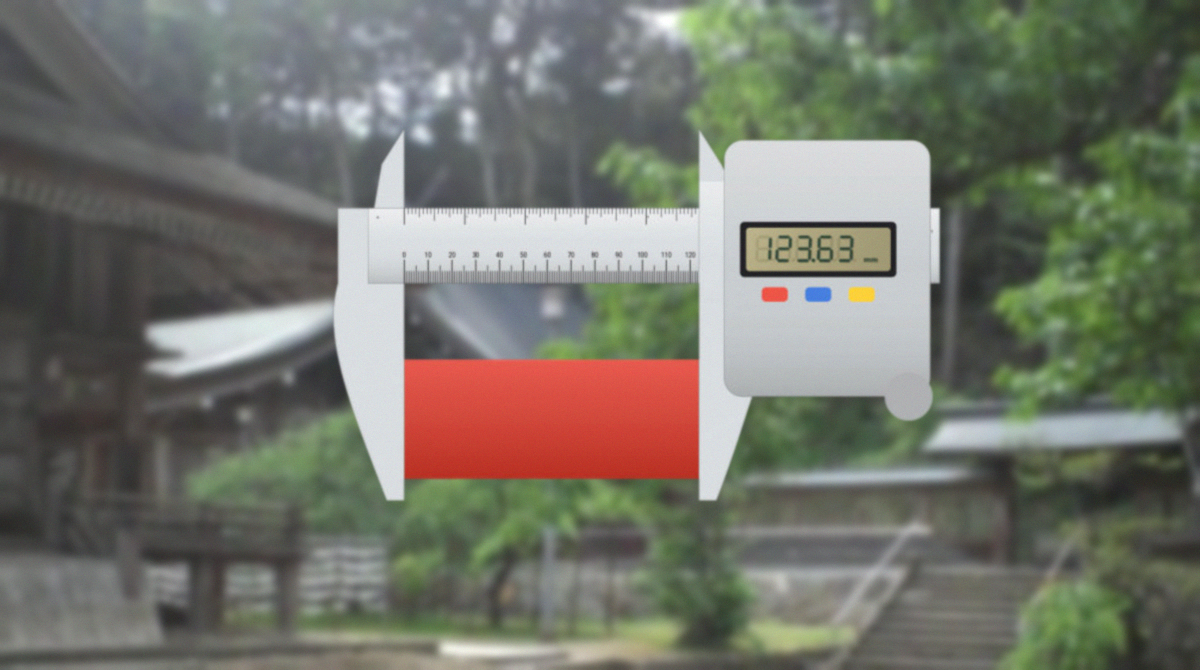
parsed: 123.63 mm
